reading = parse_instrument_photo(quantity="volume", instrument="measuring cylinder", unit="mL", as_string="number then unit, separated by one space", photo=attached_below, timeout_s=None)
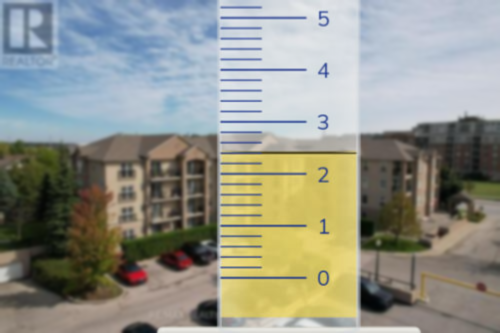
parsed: 2.4 mL
